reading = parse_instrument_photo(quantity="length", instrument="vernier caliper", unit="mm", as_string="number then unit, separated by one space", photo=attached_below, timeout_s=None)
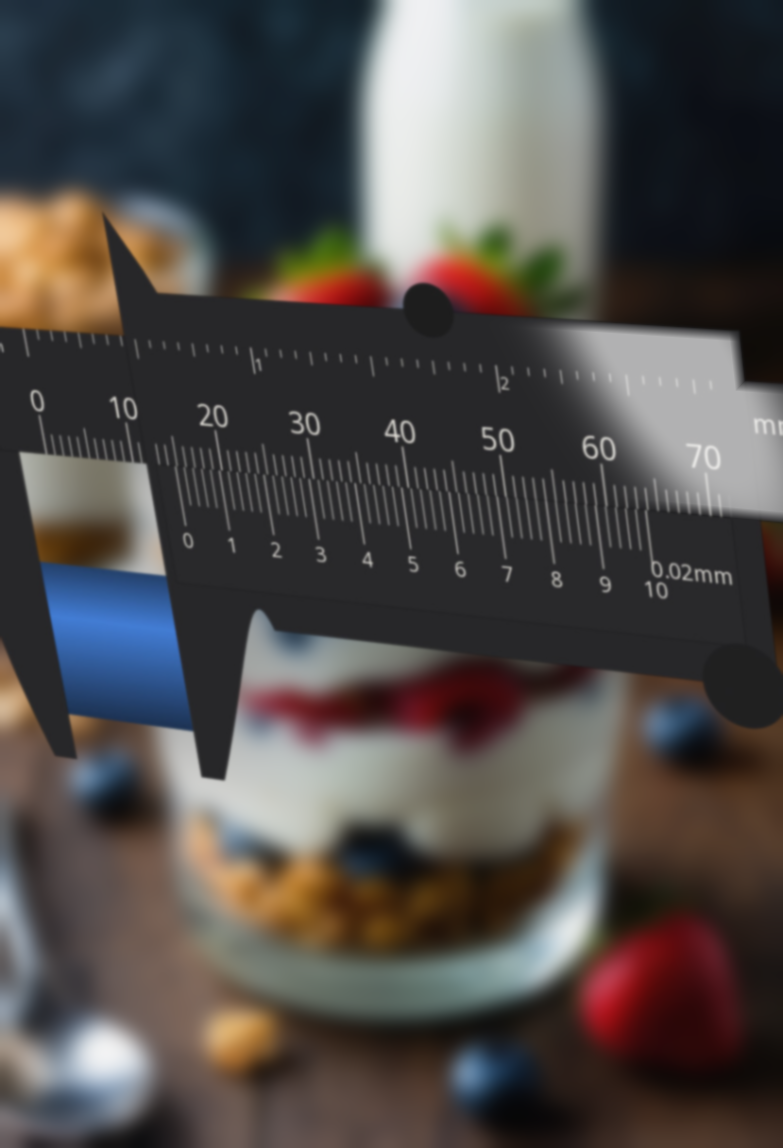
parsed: 14.8 mm
